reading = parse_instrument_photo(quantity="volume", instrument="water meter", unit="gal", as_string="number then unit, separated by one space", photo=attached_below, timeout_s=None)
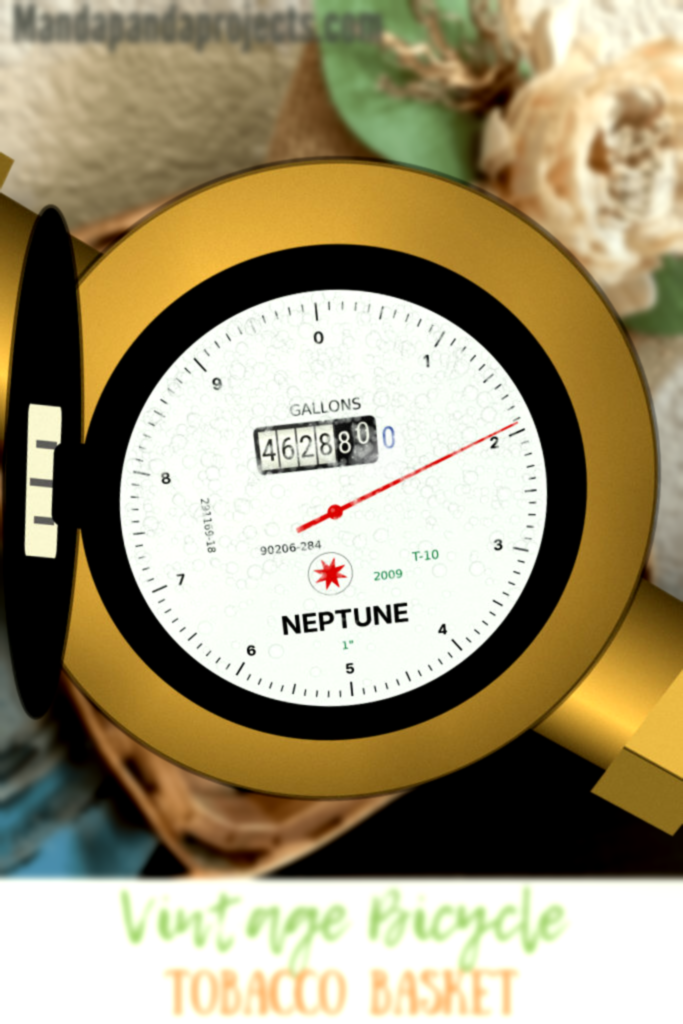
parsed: 4628801.9 gal
